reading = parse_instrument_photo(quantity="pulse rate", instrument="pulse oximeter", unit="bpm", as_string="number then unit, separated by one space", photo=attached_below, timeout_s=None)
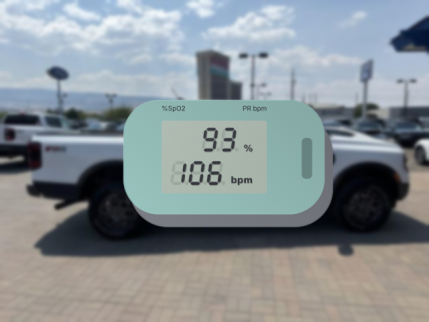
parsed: 106 bpm
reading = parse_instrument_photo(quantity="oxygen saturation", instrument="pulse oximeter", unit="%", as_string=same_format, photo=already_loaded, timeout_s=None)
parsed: 93 %
